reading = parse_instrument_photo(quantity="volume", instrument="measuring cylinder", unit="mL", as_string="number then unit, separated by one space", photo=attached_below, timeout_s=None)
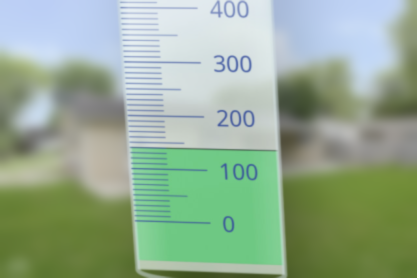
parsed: 140 mL
